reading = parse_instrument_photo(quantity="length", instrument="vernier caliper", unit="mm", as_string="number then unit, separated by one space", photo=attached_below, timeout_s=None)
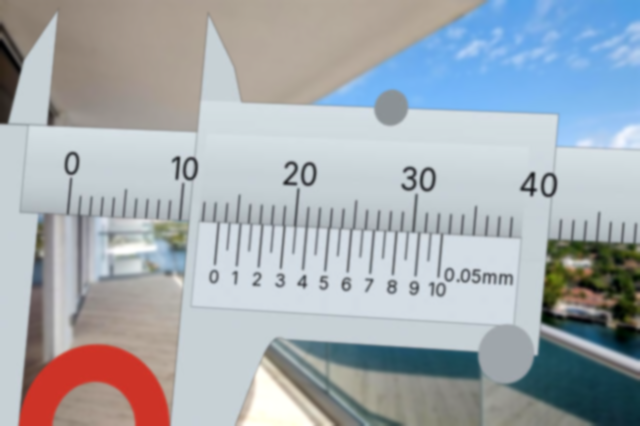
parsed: 13.4 mm
